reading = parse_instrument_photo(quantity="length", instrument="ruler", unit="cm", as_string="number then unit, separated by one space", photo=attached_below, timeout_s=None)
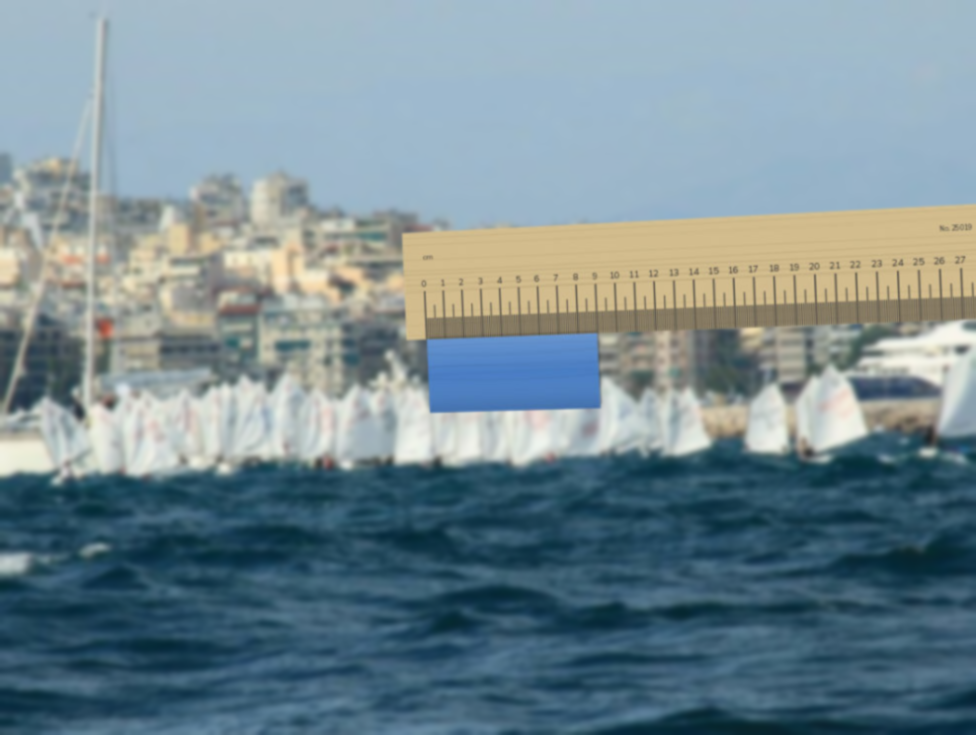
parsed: 9 cm
